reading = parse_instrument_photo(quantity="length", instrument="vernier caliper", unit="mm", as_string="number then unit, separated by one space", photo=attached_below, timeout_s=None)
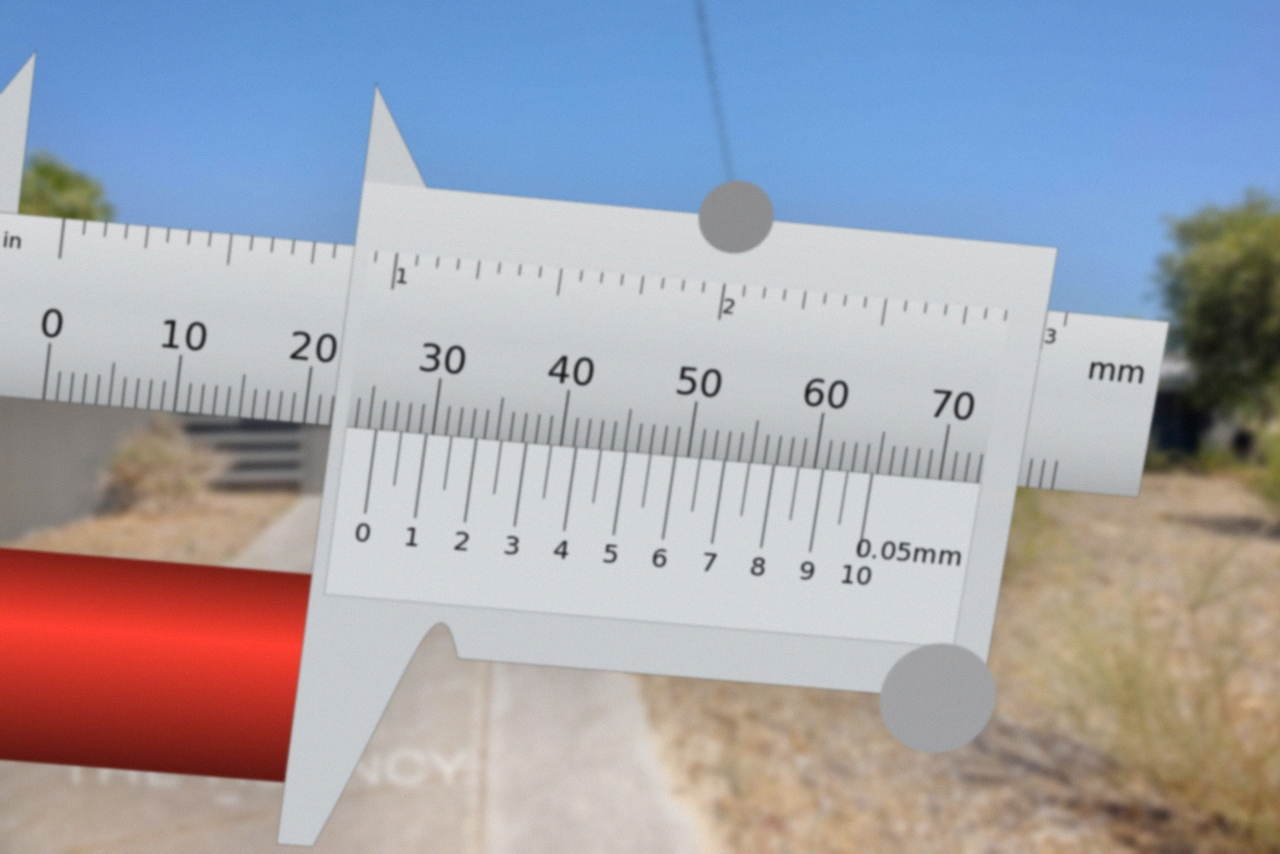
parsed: 25.6 mm
